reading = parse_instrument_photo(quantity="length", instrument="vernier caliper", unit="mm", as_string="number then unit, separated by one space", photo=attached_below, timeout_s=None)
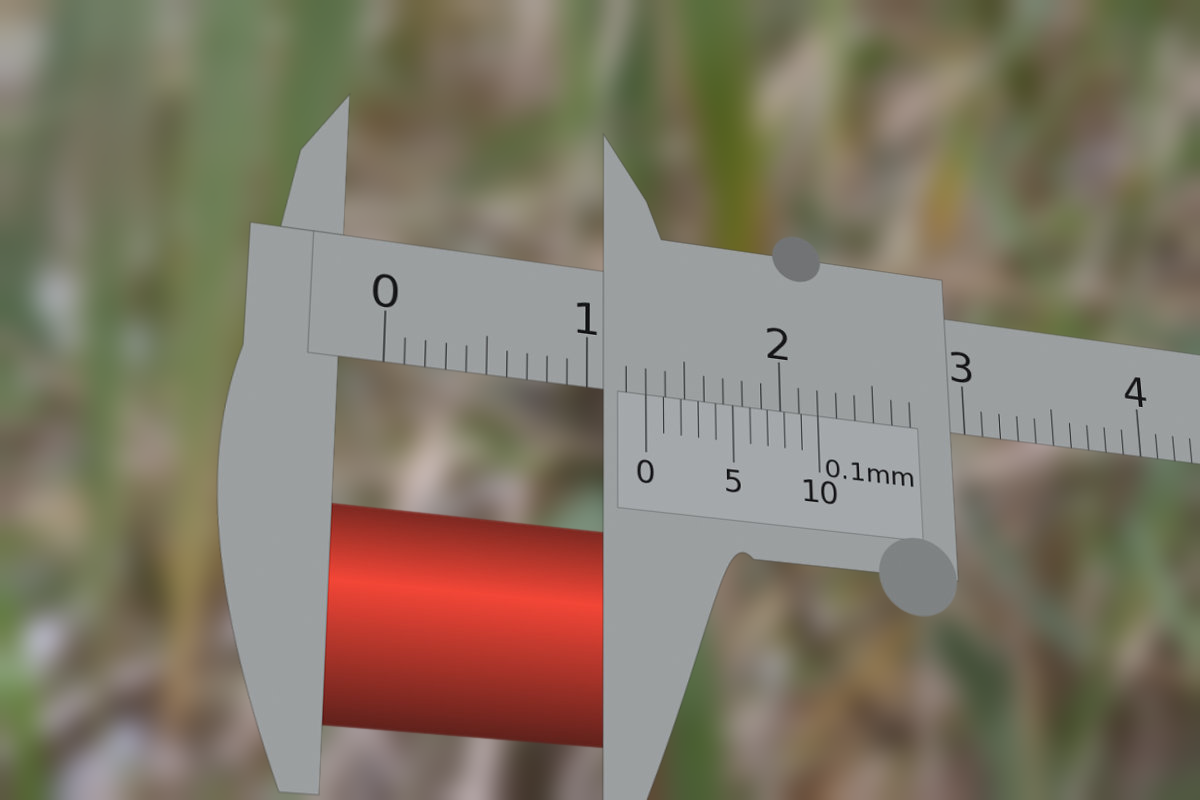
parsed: 13.0 mm
